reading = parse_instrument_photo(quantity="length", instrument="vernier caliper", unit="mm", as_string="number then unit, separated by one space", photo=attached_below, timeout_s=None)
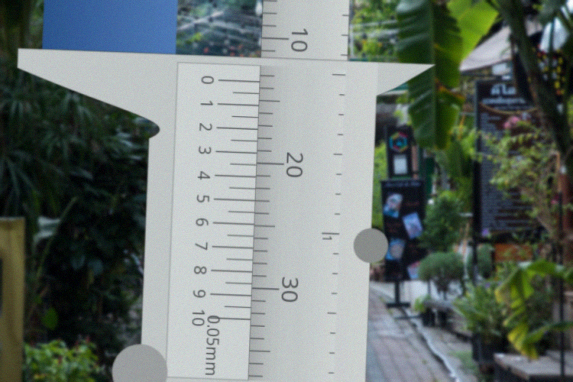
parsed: 13.5 mm
